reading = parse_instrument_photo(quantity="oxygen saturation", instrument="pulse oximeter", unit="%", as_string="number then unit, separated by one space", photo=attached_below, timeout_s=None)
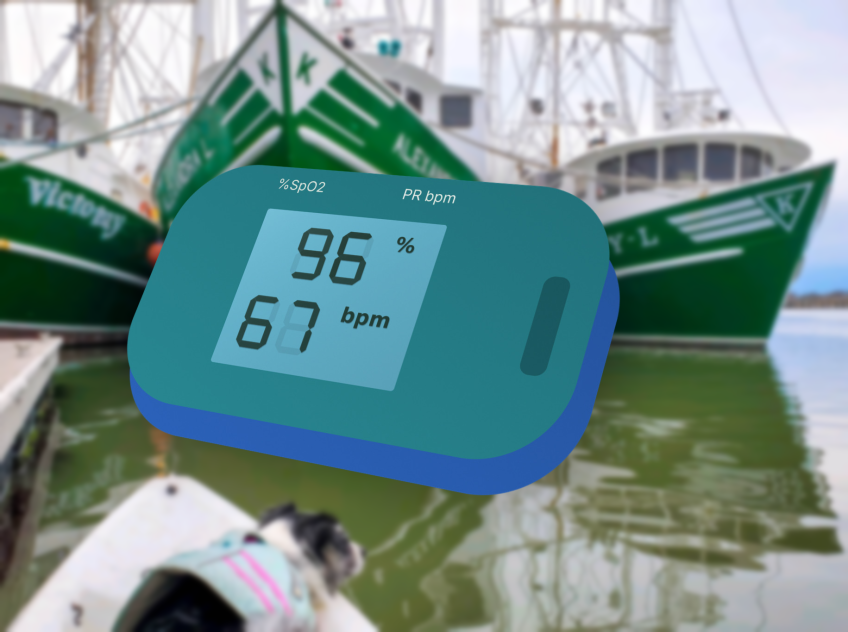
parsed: 96 %
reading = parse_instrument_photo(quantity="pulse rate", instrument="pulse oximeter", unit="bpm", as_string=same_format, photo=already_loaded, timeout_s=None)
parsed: 67 bpm
